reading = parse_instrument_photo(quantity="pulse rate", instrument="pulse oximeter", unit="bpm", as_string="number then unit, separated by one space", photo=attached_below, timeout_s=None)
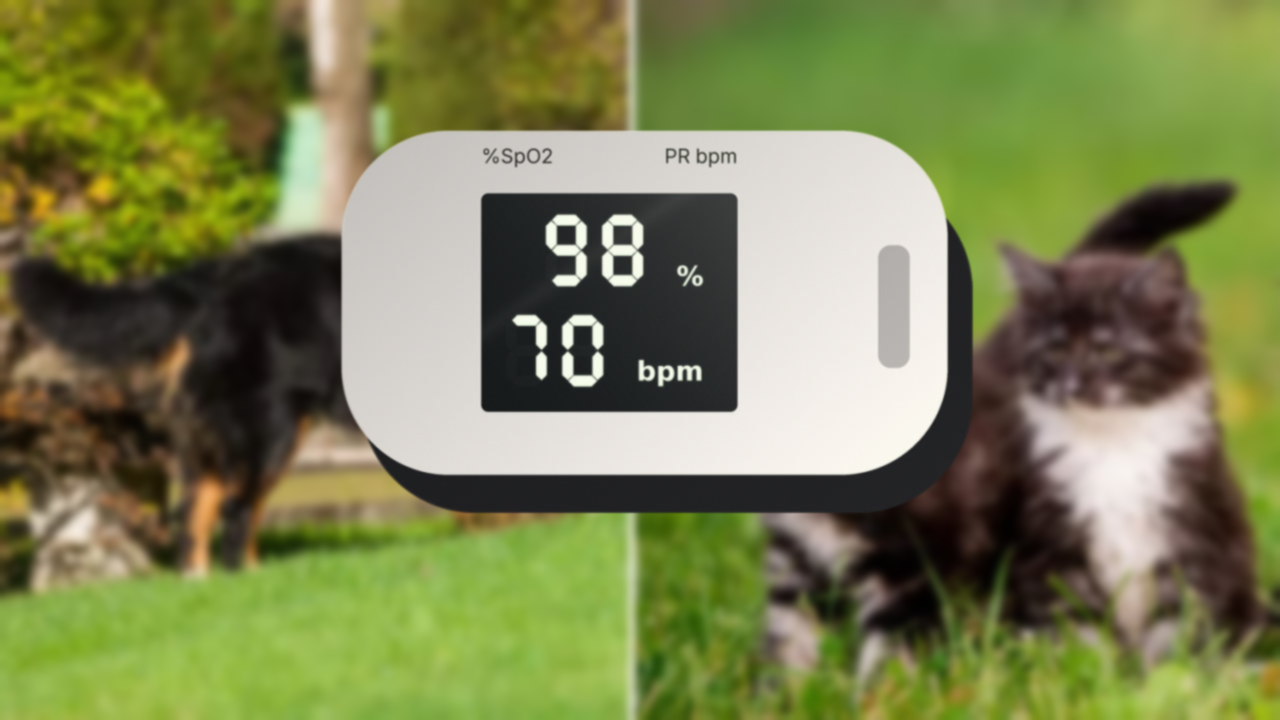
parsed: 70 bpm
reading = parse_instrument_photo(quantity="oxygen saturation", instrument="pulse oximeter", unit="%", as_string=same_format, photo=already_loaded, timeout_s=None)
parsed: 98 %
